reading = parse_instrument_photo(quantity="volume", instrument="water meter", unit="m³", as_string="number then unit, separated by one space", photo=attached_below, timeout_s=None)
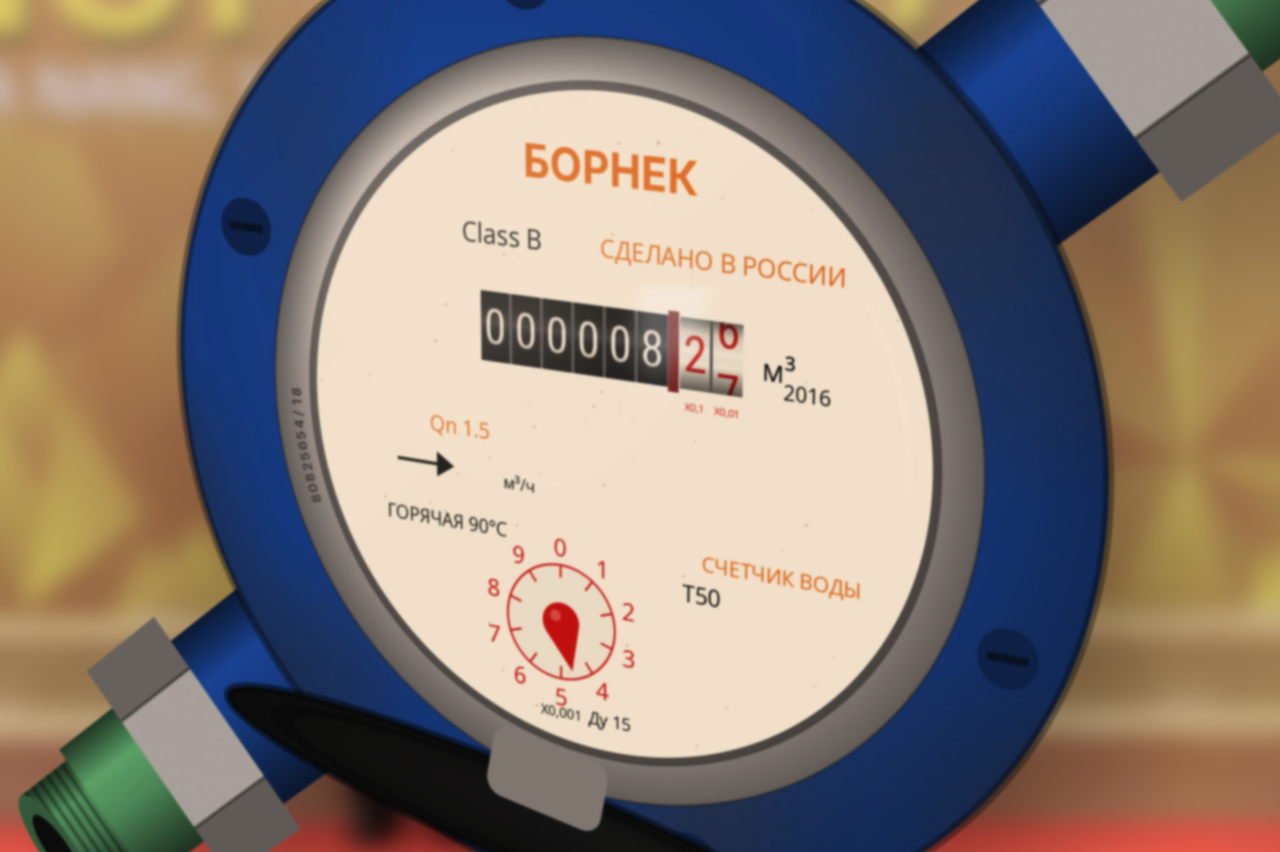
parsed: 8.264 m³
